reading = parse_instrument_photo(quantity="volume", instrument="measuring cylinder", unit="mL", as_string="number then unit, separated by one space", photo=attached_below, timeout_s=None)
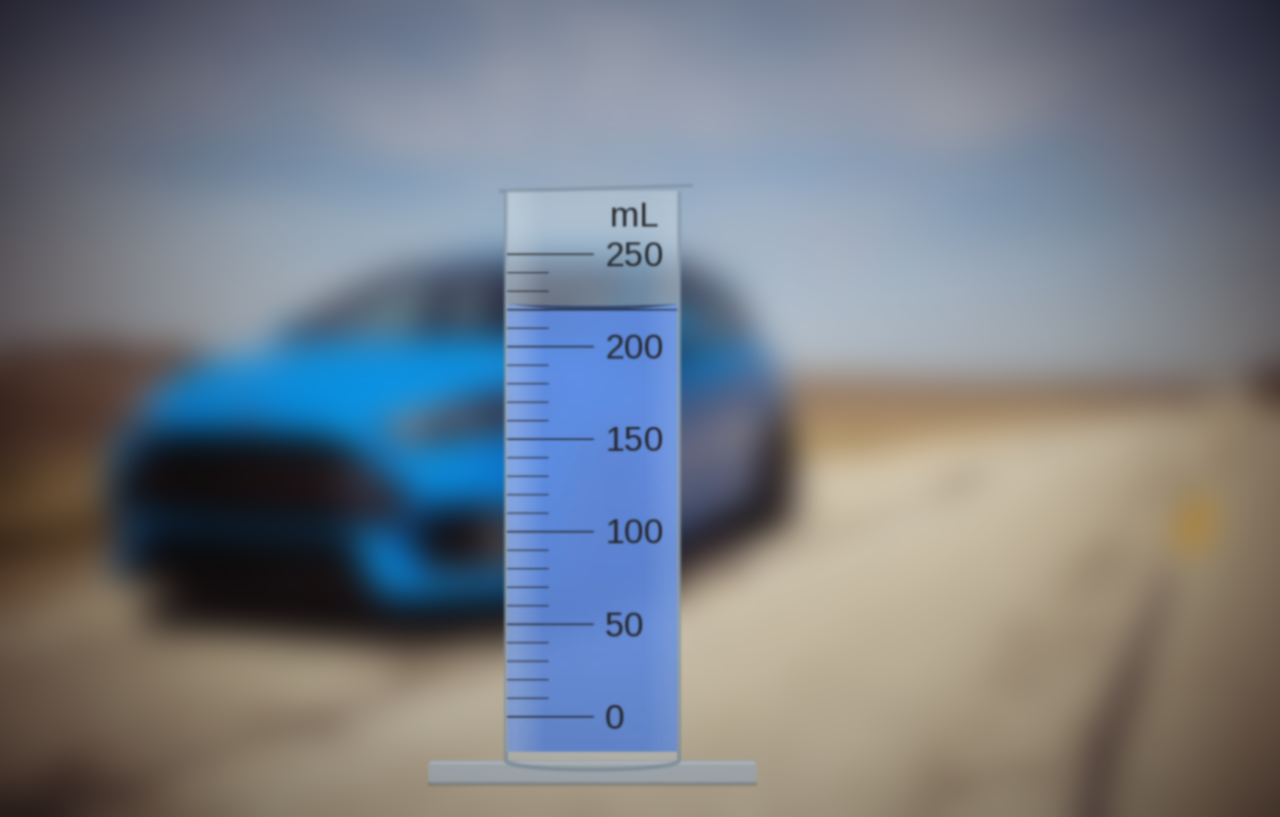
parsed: 220 mL
